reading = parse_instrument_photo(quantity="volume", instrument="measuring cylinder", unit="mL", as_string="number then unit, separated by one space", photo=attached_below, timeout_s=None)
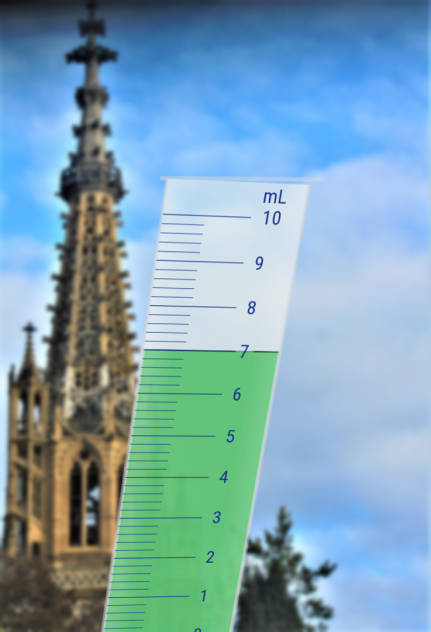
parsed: 7 mL
